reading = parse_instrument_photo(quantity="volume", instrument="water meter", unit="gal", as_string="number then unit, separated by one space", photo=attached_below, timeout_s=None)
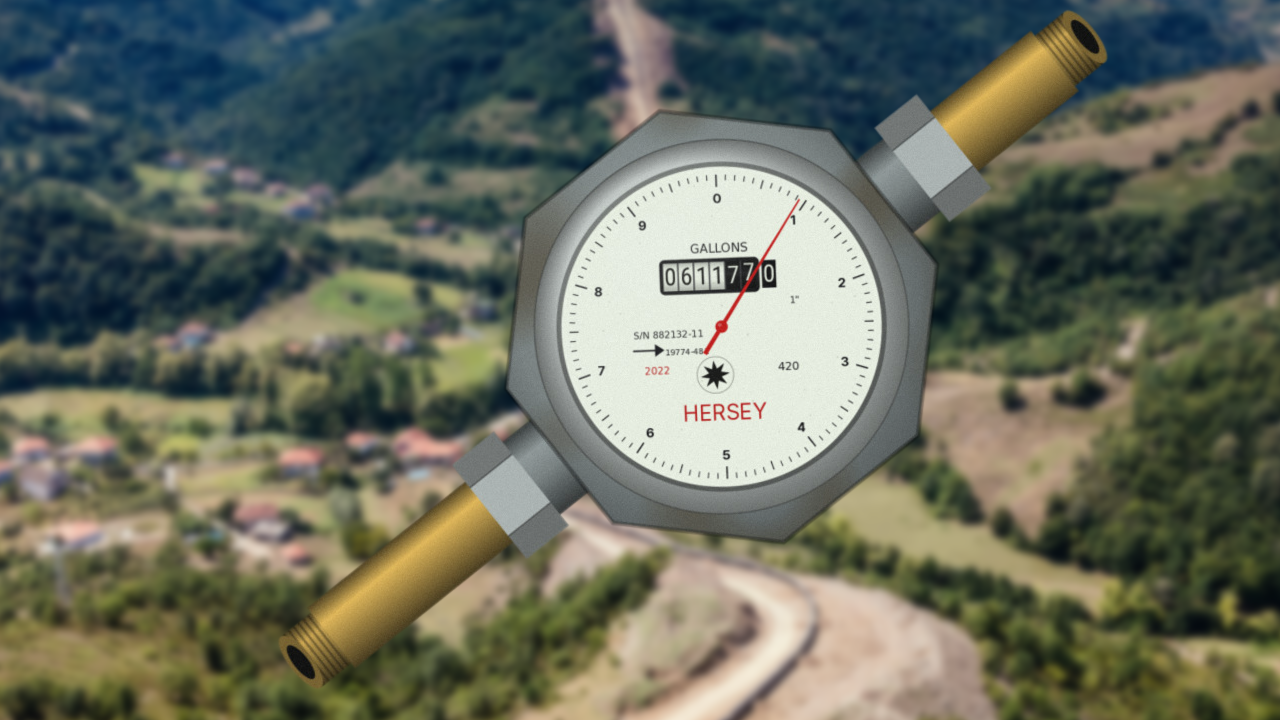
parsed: 611770.9 gal
